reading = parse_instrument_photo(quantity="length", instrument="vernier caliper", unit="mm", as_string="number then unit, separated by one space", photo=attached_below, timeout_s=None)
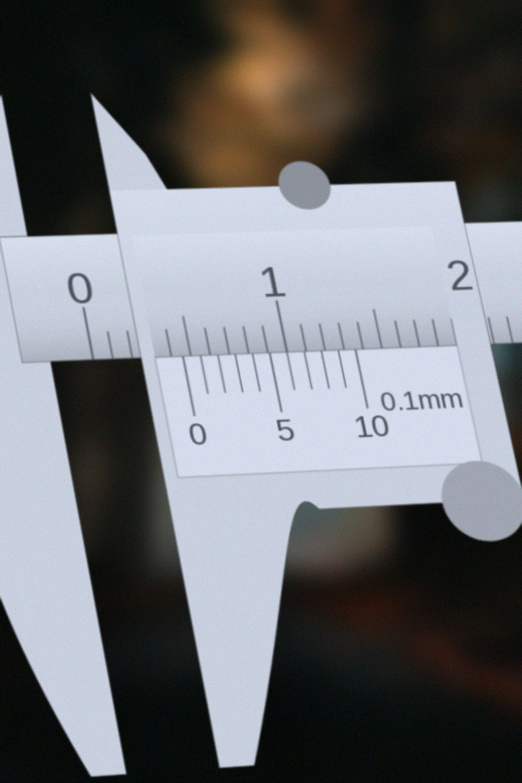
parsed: 4.6 mm
